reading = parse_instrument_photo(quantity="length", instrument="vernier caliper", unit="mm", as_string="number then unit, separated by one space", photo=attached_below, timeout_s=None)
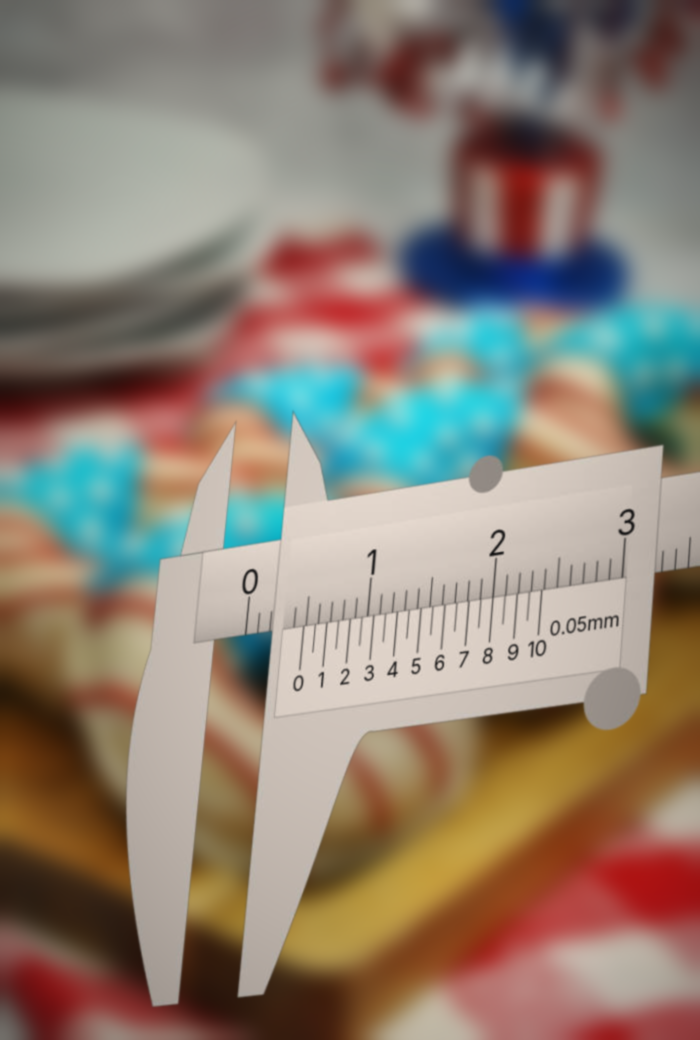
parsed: 4.8 mm
